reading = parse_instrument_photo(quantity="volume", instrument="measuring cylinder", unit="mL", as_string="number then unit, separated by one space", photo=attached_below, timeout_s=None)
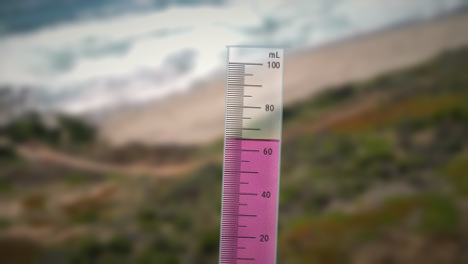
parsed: 65 mL
